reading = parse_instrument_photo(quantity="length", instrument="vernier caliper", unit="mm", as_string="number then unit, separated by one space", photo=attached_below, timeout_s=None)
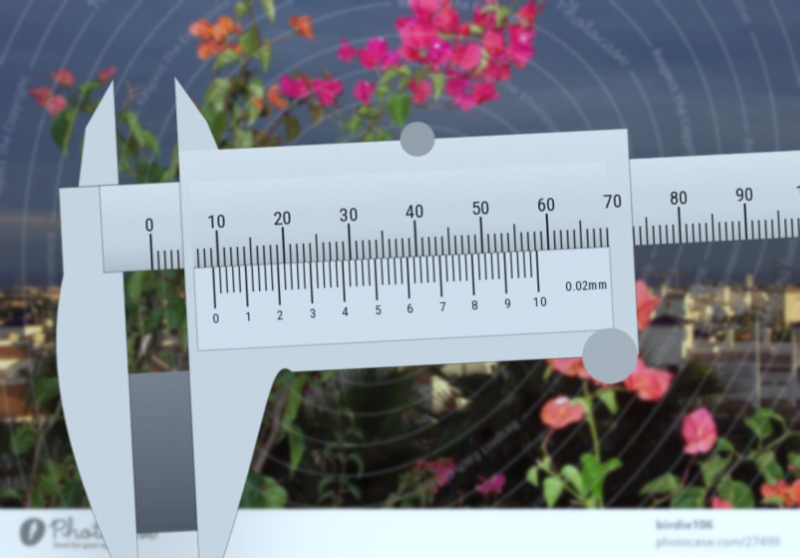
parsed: 9.2 mm
